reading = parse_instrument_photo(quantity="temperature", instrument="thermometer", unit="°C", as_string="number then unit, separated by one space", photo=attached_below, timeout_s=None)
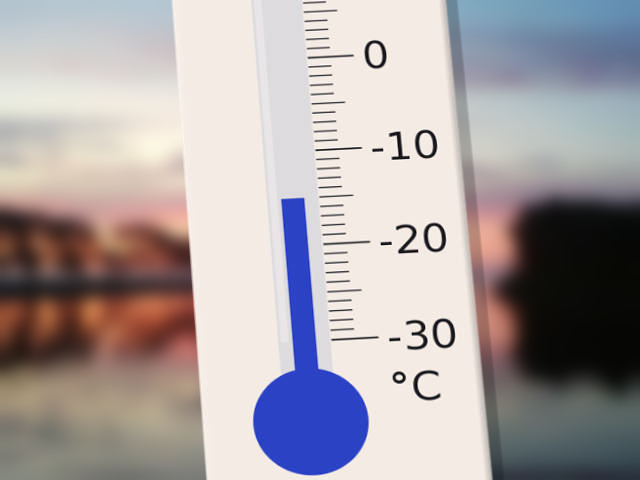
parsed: -15 °C
